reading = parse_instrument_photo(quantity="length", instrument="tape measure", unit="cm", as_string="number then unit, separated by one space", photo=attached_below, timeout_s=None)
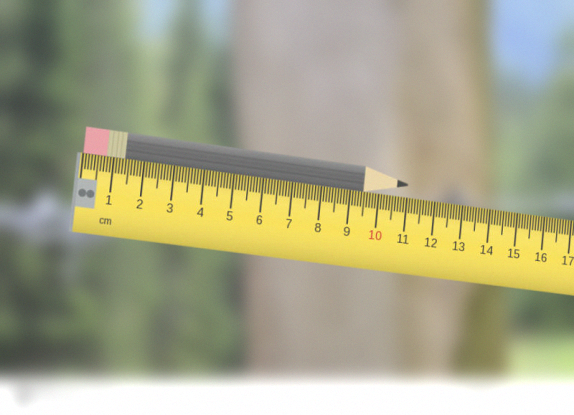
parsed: 11 cm
